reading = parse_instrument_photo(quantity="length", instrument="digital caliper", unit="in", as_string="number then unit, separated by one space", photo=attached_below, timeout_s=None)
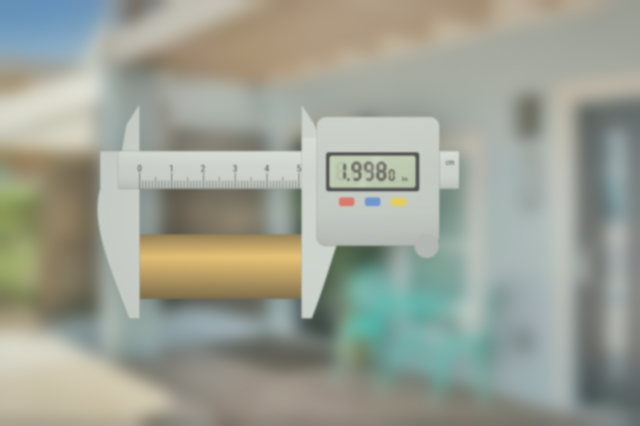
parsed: 1.9980 in
